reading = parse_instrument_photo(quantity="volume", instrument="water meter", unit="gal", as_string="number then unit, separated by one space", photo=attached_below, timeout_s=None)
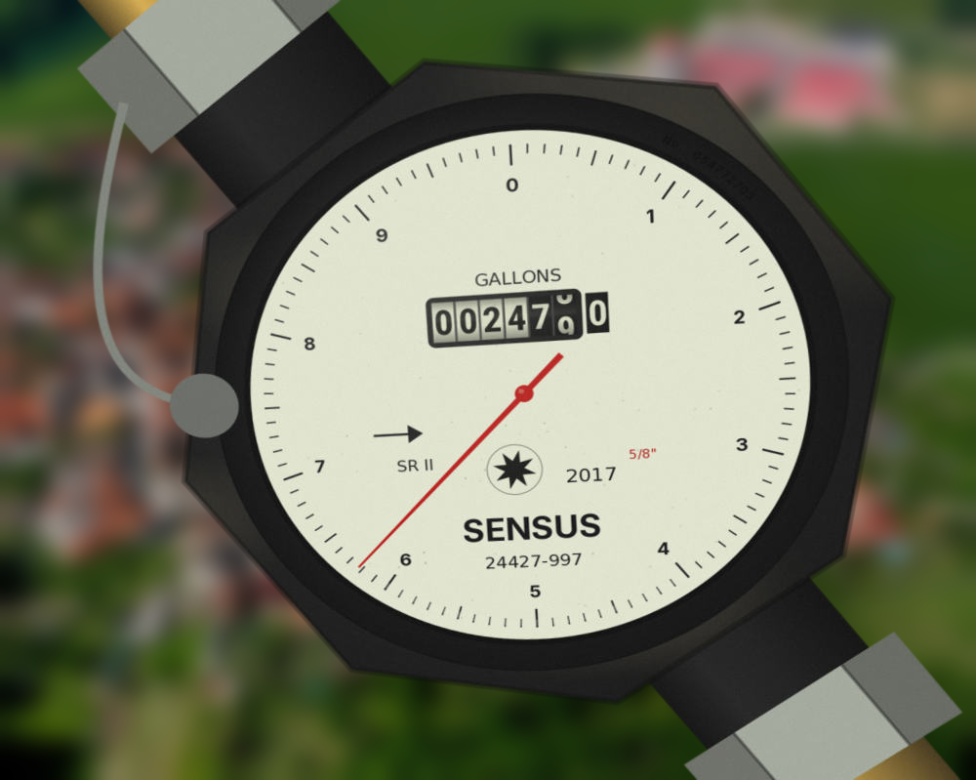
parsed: 24786.2 gal
